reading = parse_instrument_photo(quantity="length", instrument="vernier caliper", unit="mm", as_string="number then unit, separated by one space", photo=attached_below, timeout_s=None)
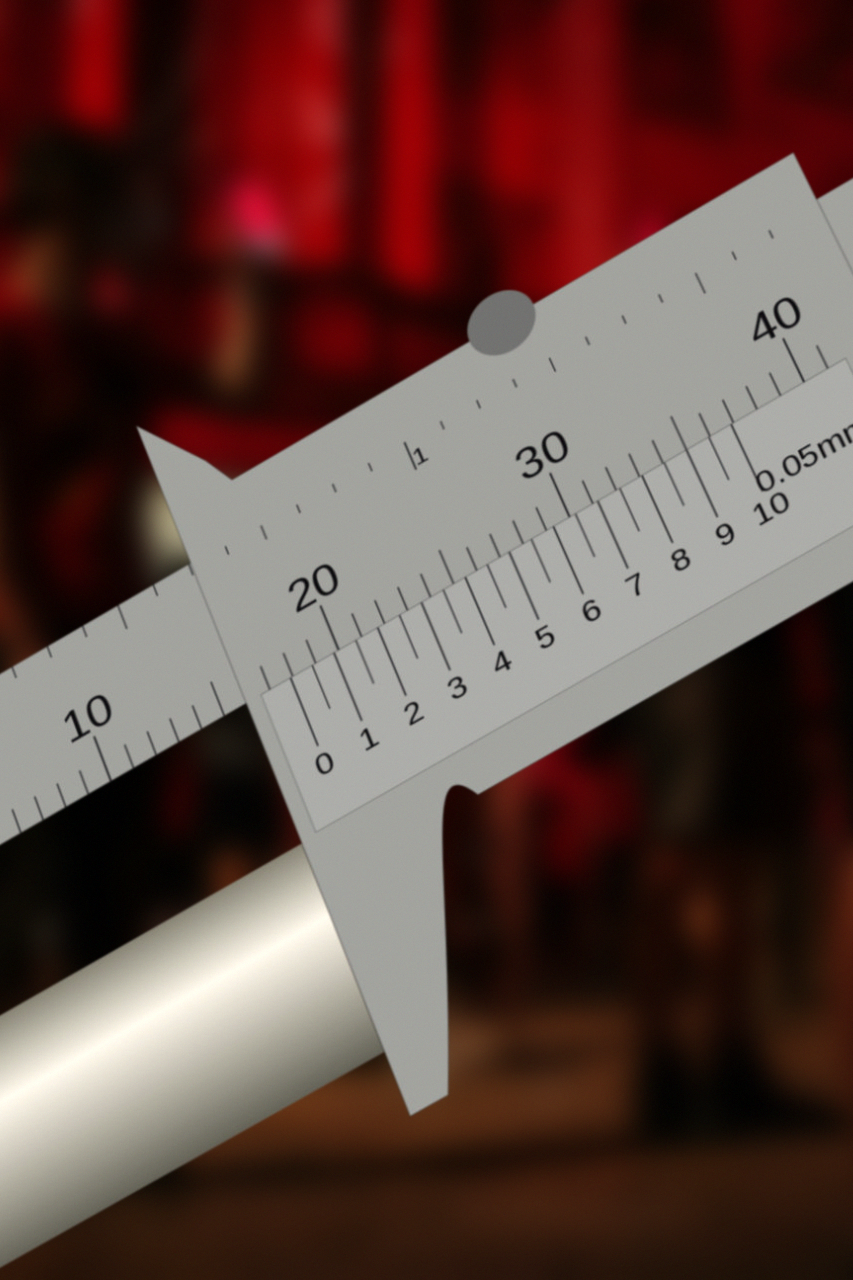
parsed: 17.9 mm
